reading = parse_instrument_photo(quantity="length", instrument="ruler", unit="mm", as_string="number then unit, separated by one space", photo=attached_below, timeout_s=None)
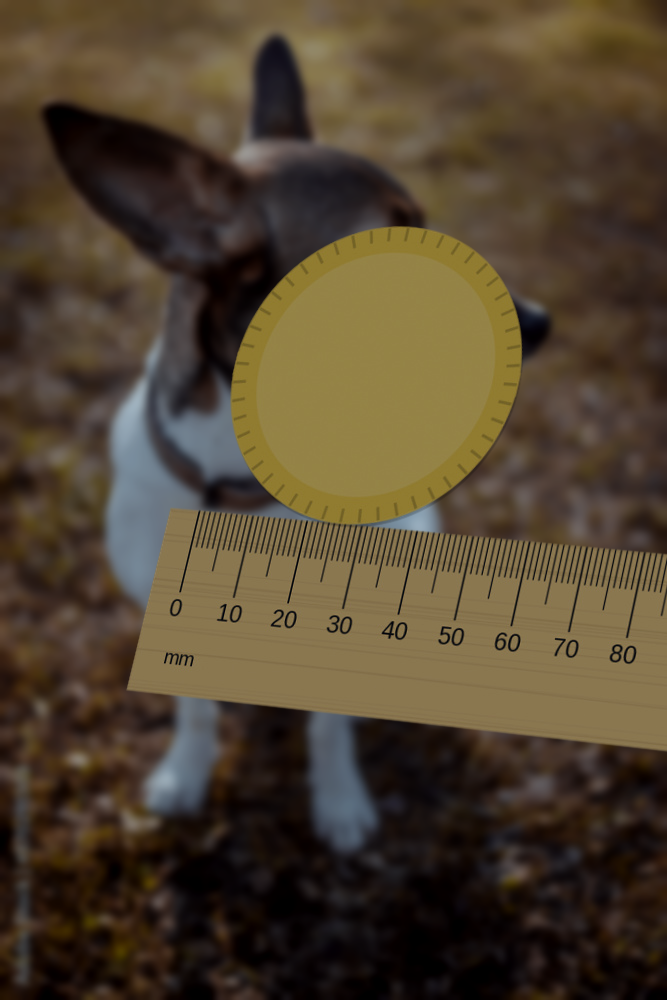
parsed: 52 mm
